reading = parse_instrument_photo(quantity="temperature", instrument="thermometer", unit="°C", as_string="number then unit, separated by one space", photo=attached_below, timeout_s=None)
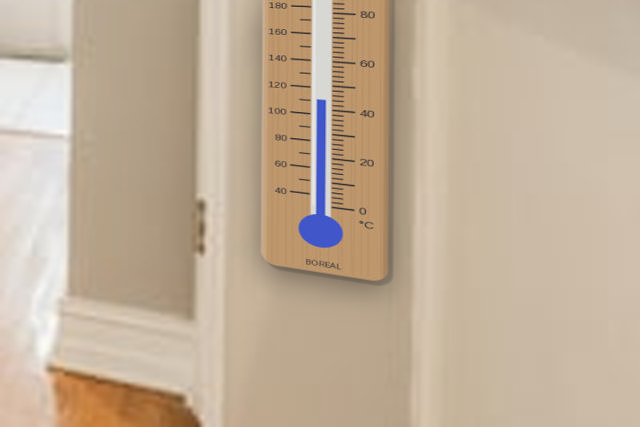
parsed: 44 °C
